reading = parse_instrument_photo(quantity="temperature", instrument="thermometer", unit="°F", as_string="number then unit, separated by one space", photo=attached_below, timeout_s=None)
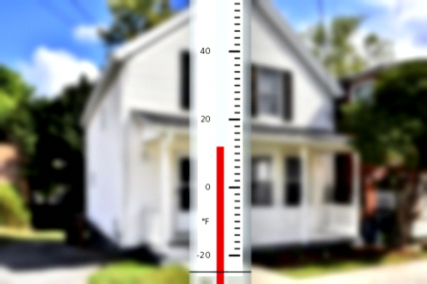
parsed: 12 °F
